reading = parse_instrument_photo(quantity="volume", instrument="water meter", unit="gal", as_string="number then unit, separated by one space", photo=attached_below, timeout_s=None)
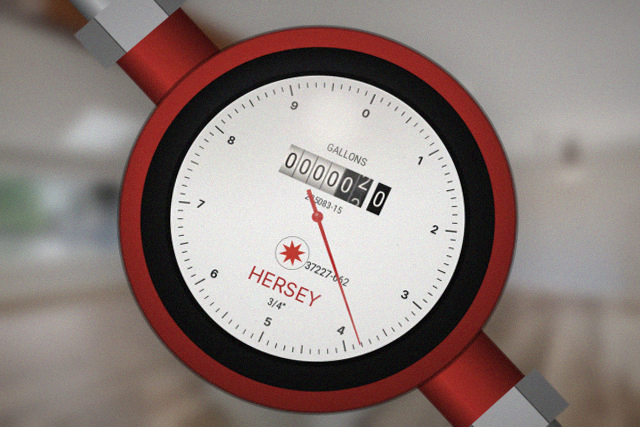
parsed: 23.8 gal
